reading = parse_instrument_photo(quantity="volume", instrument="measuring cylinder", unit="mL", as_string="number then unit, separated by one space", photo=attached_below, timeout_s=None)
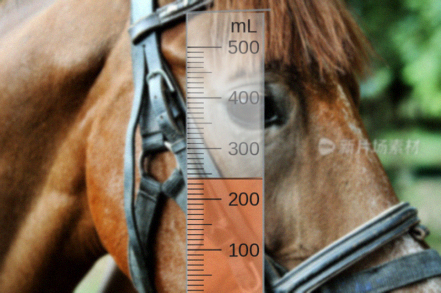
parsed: 240 mL
